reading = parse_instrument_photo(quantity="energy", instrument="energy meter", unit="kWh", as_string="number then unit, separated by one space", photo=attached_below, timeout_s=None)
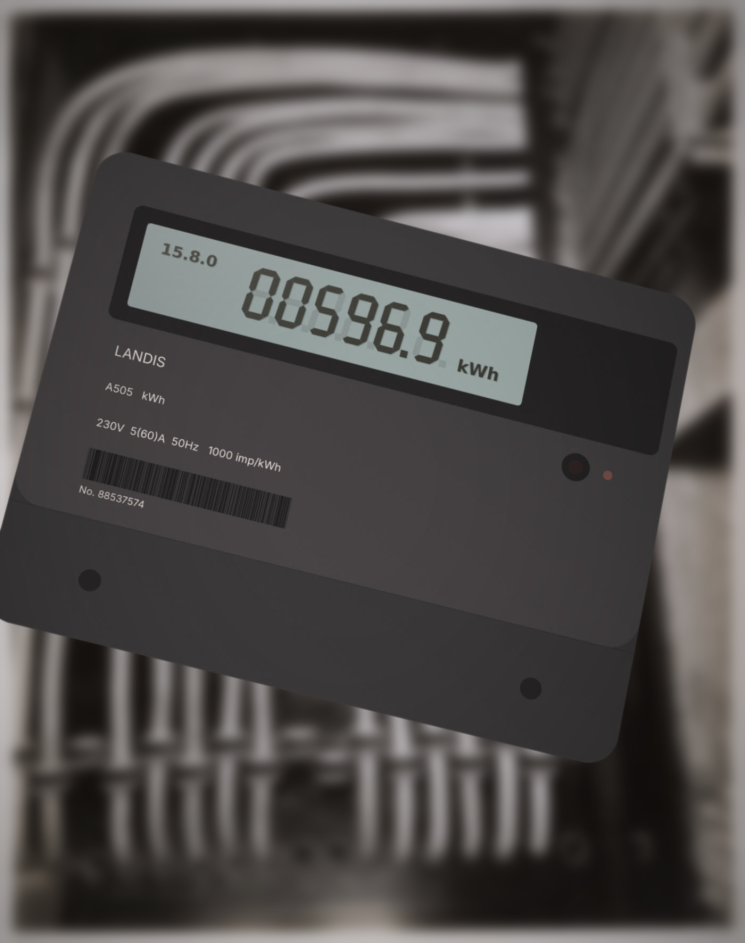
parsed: 596.9 kWh
